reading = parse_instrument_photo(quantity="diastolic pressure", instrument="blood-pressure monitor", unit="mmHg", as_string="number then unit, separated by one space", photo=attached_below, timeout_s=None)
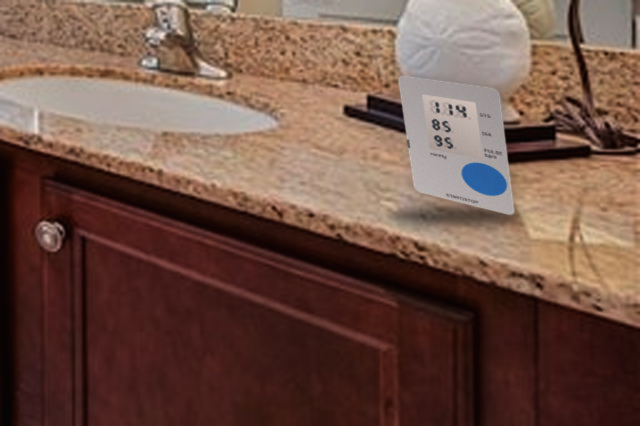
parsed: 85 mmHg
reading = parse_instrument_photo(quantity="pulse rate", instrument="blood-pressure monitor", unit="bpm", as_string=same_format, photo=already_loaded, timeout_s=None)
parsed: 95 bpm
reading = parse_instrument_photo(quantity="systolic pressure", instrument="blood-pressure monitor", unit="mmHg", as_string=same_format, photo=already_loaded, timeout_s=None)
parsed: 114 mmHg
